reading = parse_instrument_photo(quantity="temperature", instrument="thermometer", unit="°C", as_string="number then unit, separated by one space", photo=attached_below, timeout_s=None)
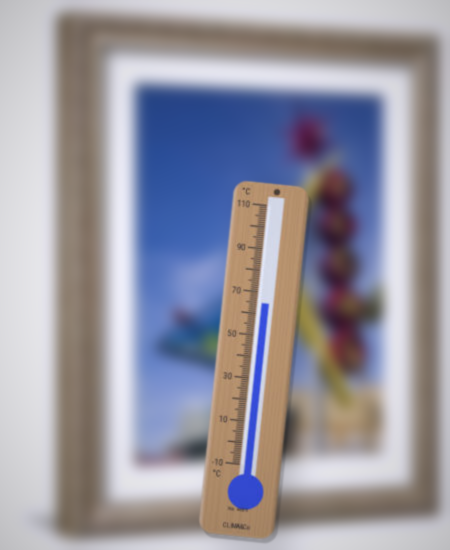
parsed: 65 °C
